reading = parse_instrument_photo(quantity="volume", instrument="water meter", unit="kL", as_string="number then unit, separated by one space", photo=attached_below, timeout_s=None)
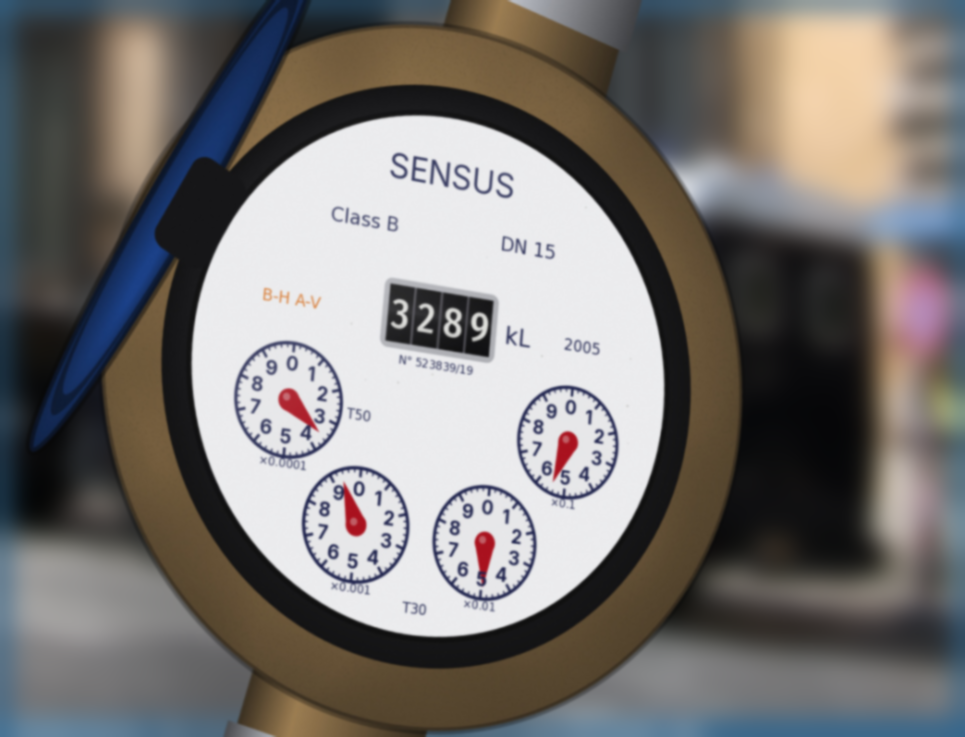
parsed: 3289.5493 kL
